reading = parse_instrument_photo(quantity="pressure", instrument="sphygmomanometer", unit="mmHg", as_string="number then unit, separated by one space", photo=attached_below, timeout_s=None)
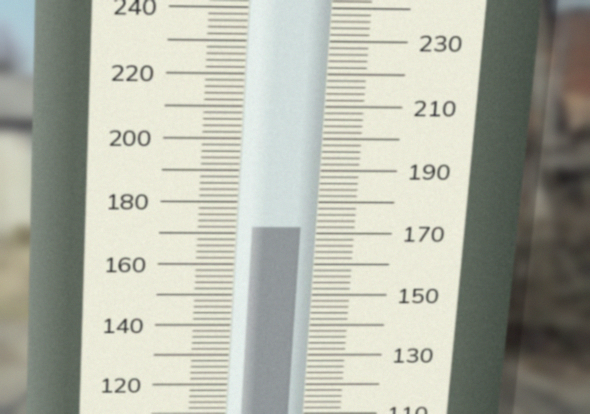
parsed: 172 mmHg
